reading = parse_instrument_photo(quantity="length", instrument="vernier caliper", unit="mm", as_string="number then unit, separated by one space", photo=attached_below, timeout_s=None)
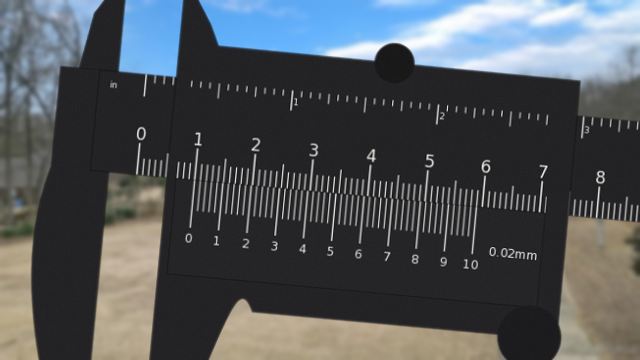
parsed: 10.0 mm
